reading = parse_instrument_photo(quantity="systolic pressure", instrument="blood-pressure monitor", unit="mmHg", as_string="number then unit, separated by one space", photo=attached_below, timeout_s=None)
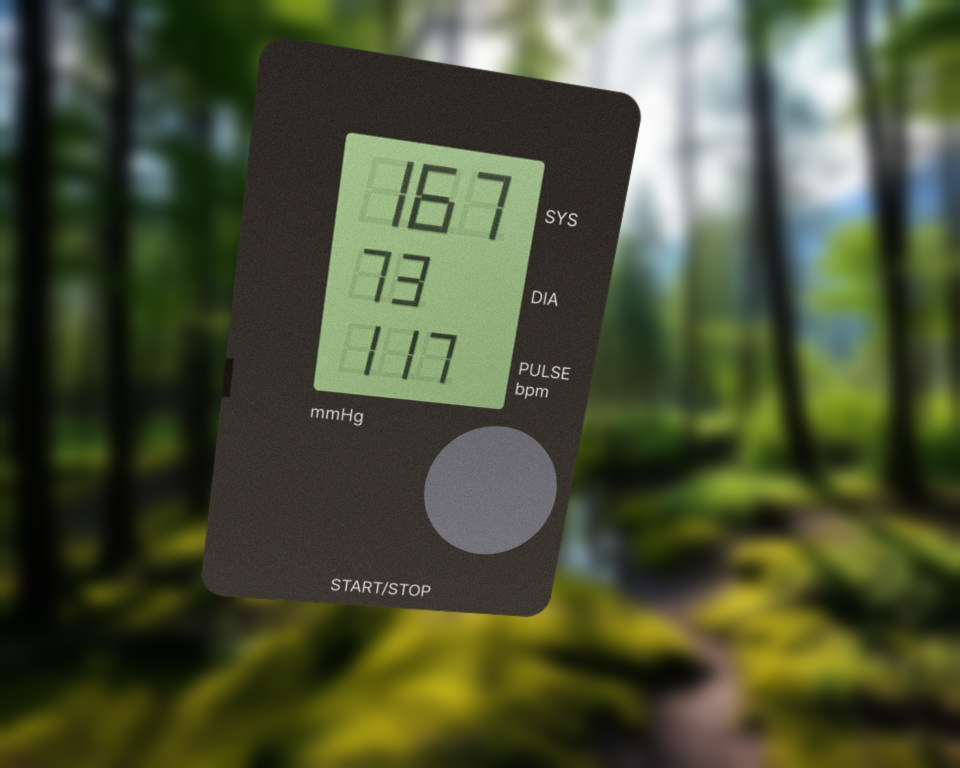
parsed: 167 mmHg
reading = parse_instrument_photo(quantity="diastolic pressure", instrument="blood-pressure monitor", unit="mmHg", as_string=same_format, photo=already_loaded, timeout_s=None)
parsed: 73 mmHg
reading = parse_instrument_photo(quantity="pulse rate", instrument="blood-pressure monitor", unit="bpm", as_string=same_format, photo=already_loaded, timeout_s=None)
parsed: 117 bpm
